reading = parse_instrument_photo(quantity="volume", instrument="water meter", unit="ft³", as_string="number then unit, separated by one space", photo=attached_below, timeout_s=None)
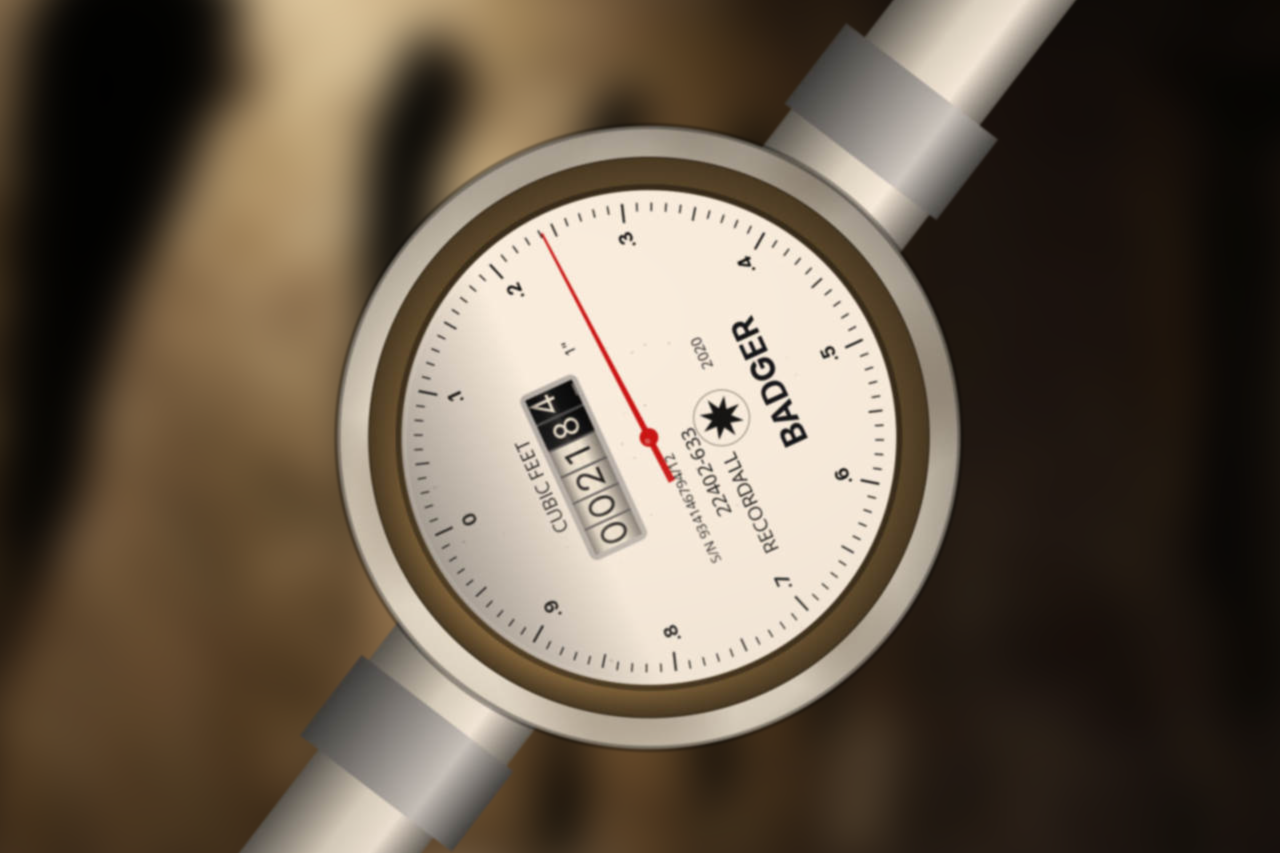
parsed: 2184.24 ft³
